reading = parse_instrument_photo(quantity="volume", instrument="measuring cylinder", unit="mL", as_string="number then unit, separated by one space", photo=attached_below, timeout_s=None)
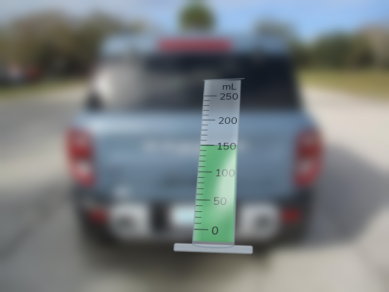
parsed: 150 mL
